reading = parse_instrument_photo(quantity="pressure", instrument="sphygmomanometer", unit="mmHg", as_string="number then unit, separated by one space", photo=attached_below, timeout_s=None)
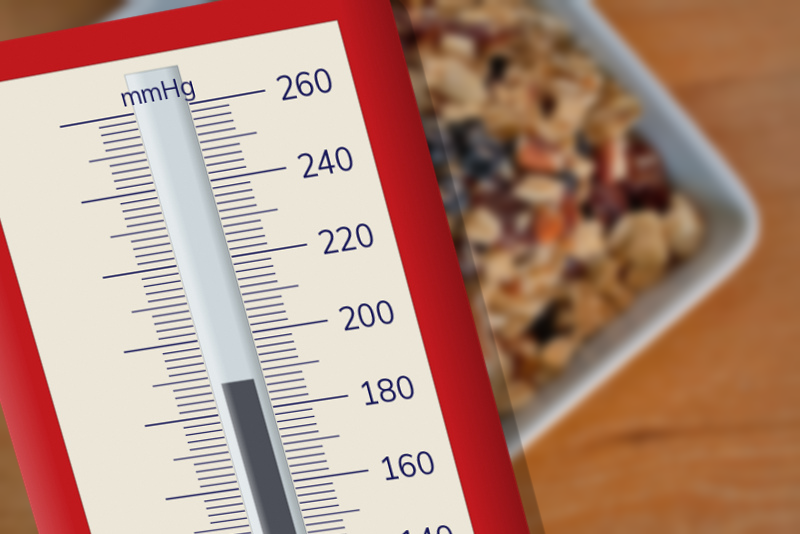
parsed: 188 mmHg
